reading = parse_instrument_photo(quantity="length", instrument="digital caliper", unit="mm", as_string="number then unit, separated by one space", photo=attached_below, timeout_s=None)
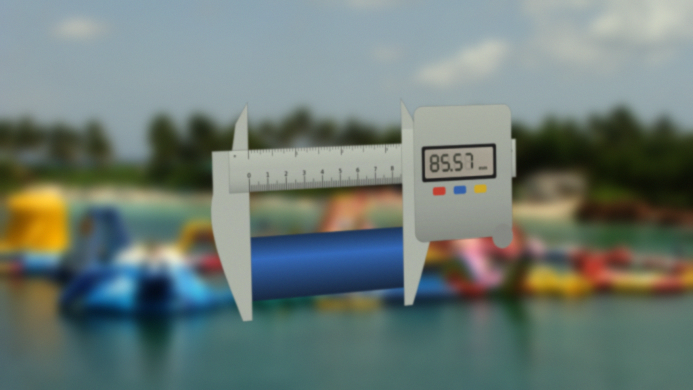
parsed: 85.57 mm
